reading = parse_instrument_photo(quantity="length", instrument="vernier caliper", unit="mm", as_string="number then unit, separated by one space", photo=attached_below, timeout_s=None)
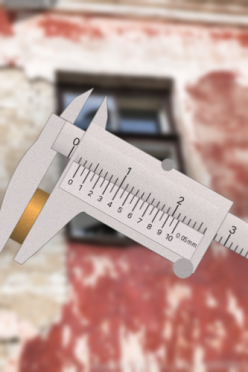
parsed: 2.4 mm
